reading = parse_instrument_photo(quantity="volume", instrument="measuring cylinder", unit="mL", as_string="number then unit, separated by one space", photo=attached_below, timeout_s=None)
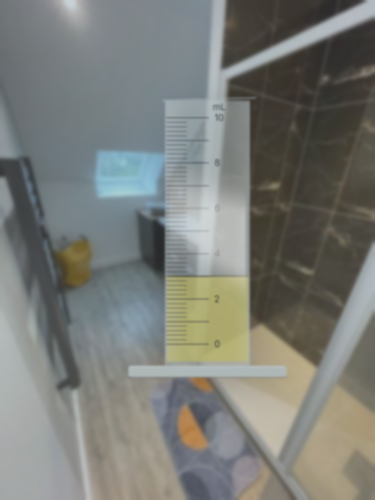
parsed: 3 mL
